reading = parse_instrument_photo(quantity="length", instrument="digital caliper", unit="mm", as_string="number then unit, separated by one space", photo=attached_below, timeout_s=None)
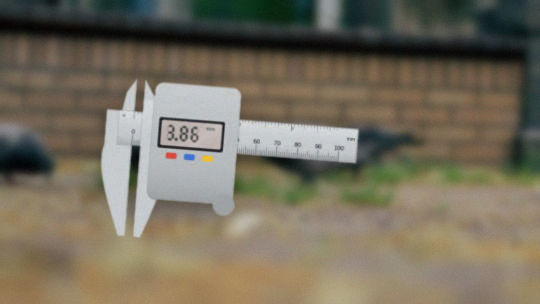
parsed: 3.86 mm
